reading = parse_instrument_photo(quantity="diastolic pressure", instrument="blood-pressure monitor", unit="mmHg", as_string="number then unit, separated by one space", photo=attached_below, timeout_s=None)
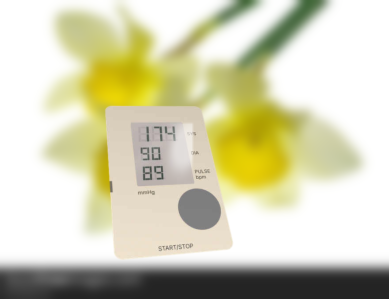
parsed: 90 mmHg
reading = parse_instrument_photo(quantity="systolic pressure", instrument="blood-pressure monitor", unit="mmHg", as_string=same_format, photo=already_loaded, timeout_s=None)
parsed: 174 mmHg
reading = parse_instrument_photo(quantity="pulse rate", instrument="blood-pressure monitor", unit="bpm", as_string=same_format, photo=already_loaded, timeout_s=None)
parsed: 89 bpm
